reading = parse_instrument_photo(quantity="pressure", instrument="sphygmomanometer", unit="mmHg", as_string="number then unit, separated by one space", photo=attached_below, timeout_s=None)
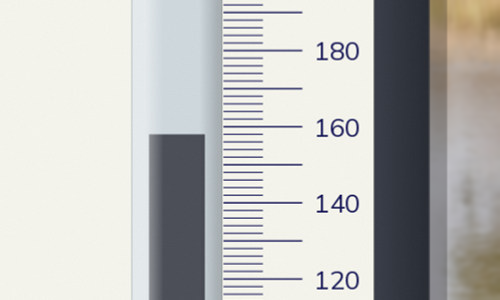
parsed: 158 mmHg
